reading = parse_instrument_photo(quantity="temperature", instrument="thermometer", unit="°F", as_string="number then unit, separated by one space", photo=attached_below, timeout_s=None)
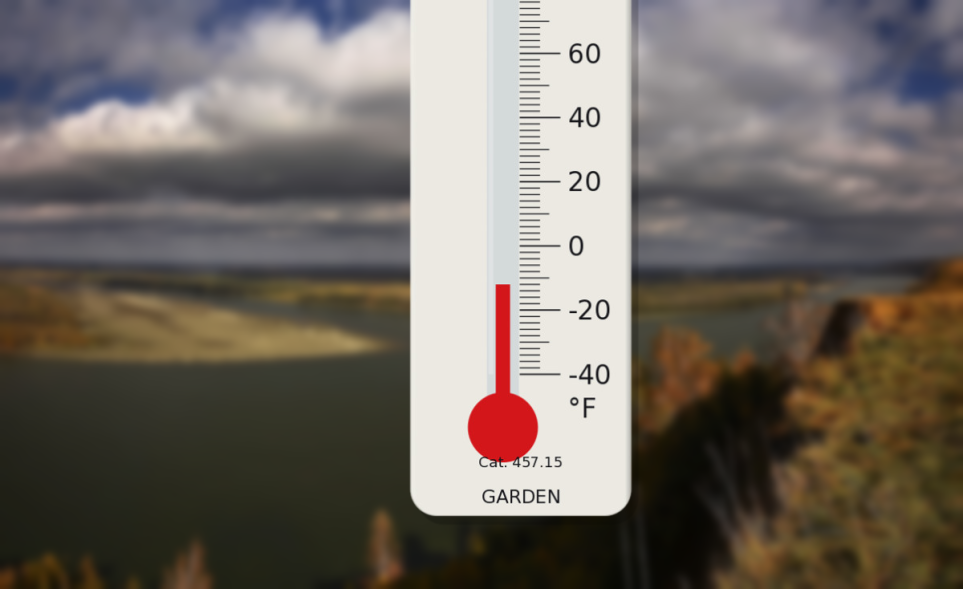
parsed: -12 °F
